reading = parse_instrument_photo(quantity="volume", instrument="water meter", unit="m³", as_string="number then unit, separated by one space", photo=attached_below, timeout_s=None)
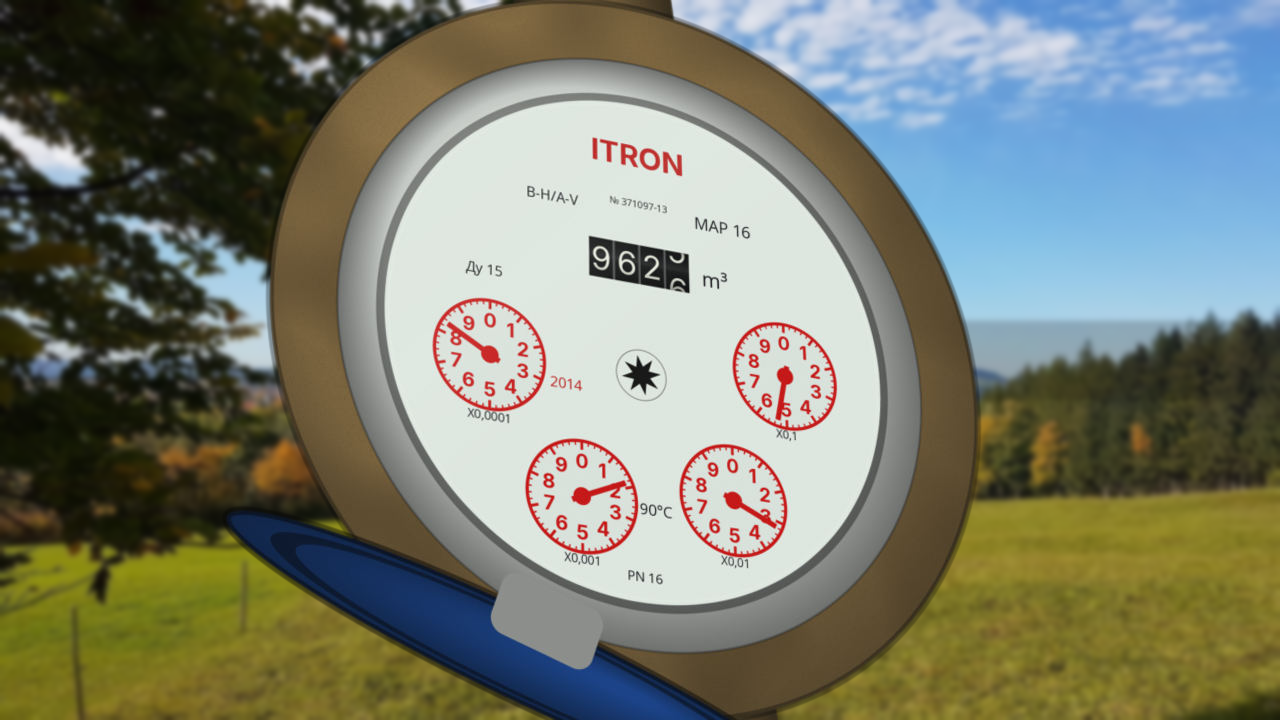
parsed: 9625.5318 m³
